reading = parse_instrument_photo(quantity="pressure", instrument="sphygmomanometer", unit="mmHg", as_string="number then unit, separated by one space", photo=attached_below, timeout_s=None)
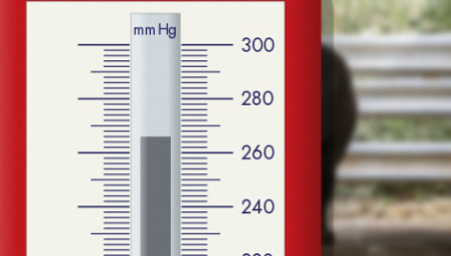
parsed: 266 mmHg
